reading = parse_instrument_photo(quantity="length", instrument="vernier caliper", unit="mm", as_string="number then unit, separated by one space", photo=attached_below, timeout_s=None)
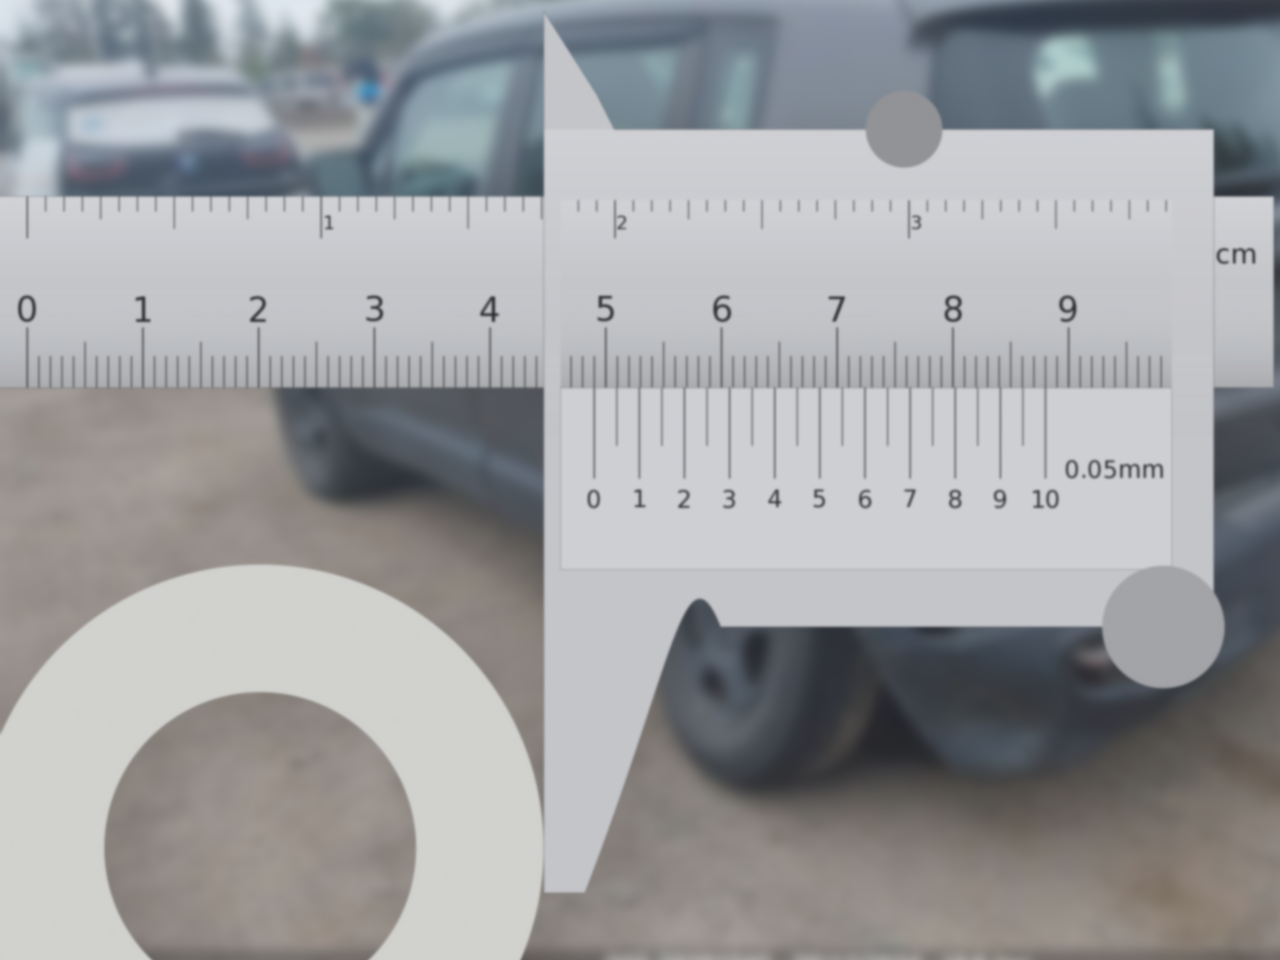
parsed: 49.0 mm
